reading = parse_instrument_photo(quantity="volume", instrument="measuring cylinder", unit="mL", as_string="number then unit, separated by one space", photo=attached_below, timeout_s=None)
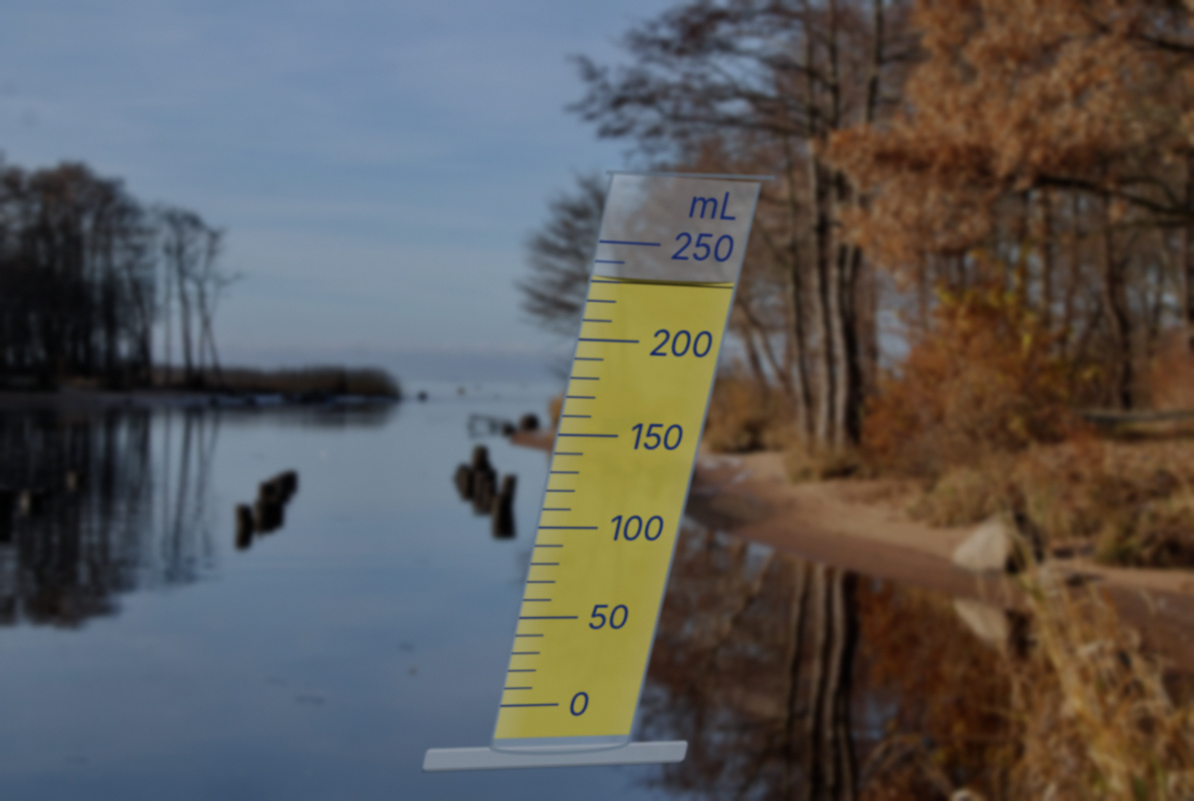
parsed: 230 mL
